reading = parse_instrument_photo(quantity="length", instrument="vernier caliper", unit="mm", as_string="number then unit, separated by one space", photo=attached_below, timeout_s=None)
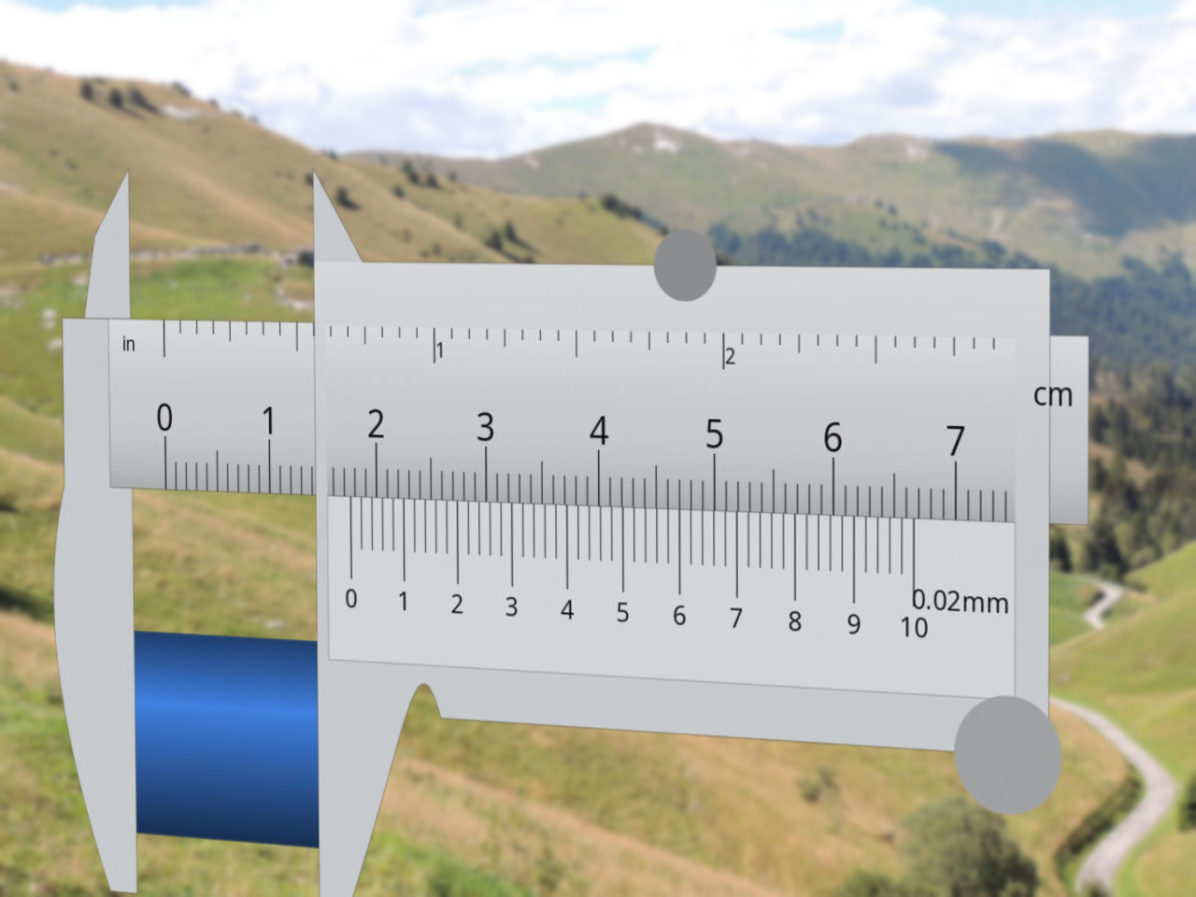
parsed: 17.6 mm
